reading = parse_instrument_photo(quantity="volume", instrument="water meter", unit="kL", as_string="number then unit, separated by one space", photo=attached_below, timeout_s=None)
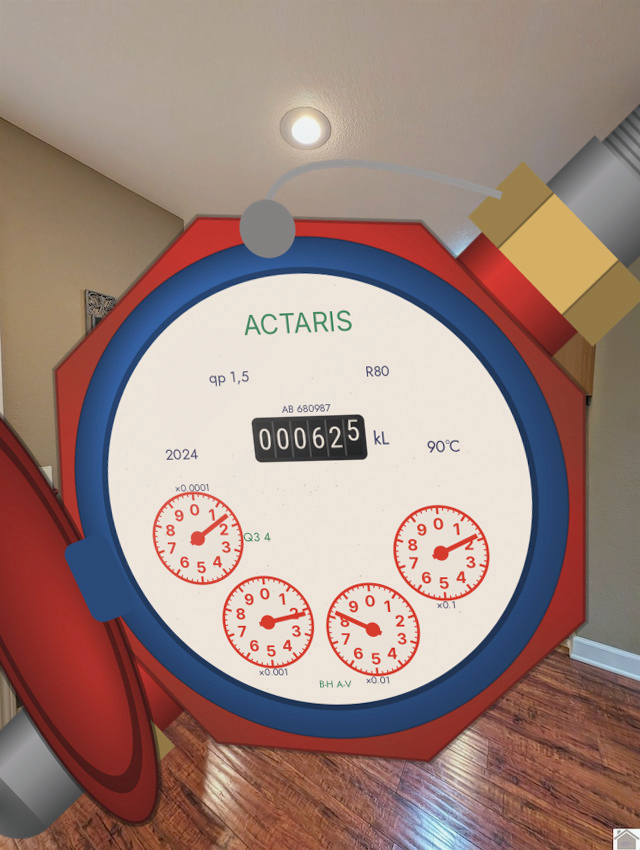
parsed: 625.1821 kL
